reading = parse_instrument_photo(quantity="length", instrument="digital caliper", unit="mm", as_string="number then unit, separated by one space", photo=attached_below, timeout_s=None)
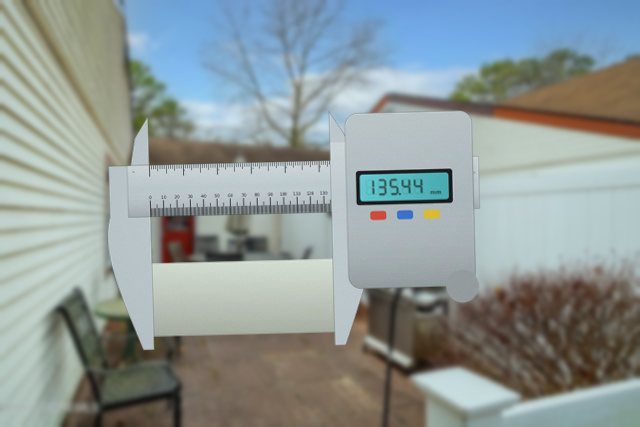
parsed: 135.44 mm
